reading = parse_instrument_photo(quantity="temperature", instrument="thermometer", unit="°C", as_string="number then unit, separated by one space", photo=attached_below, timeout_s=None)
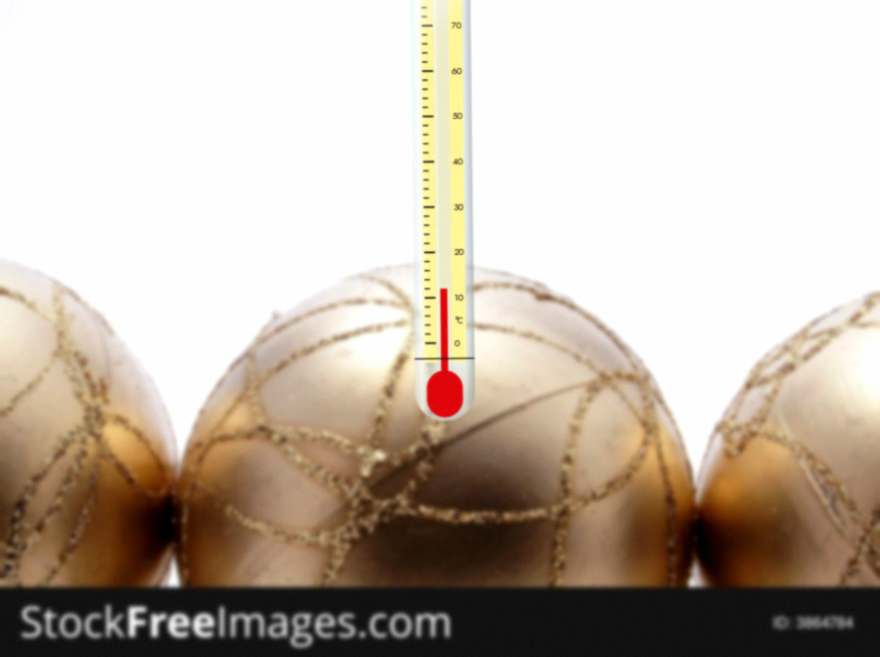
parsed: 12 °C
